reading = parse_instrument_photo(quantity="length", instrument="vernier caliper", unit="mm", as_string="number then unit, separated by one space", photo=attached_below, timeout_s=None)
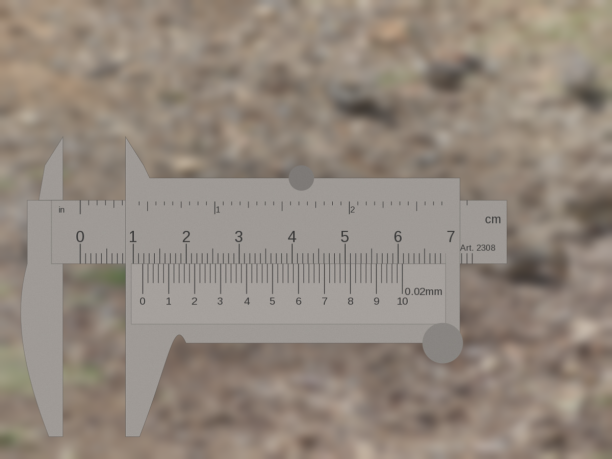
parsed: 11.8 mm
